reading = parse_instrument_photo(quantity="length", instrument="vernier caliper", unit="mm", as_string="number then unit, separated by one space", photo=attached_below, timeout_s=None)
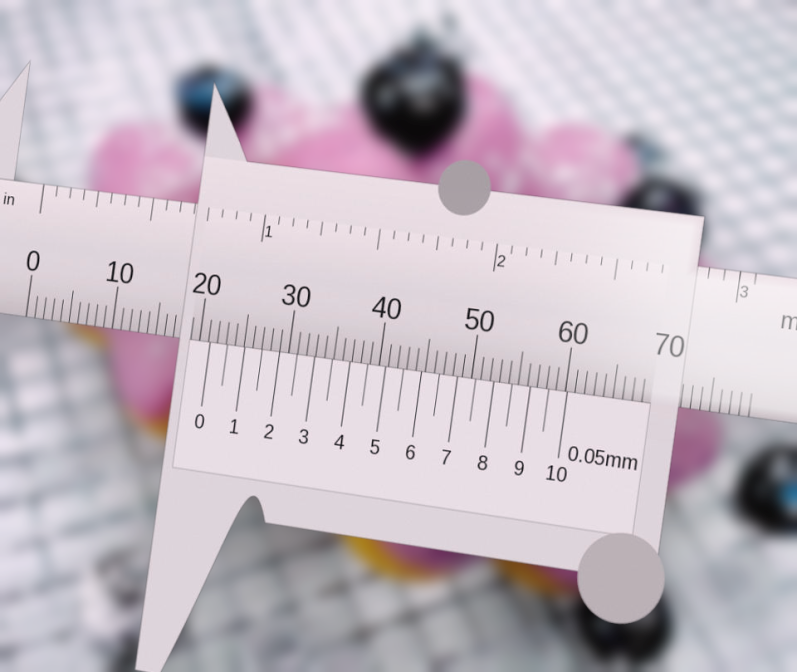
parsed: 21.2 mm
